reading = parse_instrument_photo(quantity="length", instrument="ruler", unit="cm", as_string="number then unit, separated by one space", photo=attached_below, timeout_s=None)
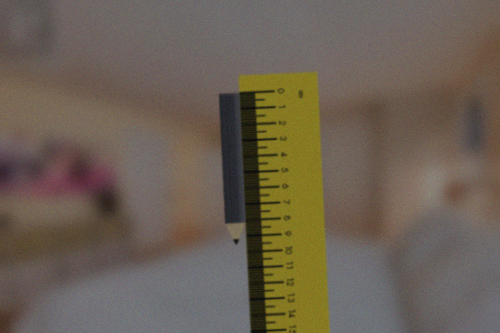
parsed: 9.5 cm
